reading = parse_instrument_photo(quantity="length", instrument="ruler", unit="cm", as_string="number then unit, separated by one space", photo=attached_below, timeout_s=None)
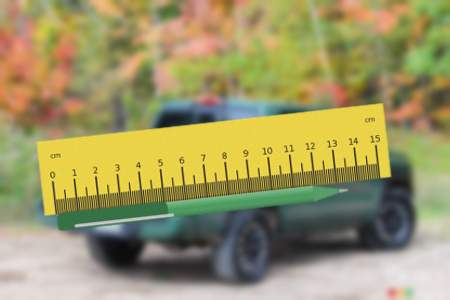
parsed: 13.5 cm
